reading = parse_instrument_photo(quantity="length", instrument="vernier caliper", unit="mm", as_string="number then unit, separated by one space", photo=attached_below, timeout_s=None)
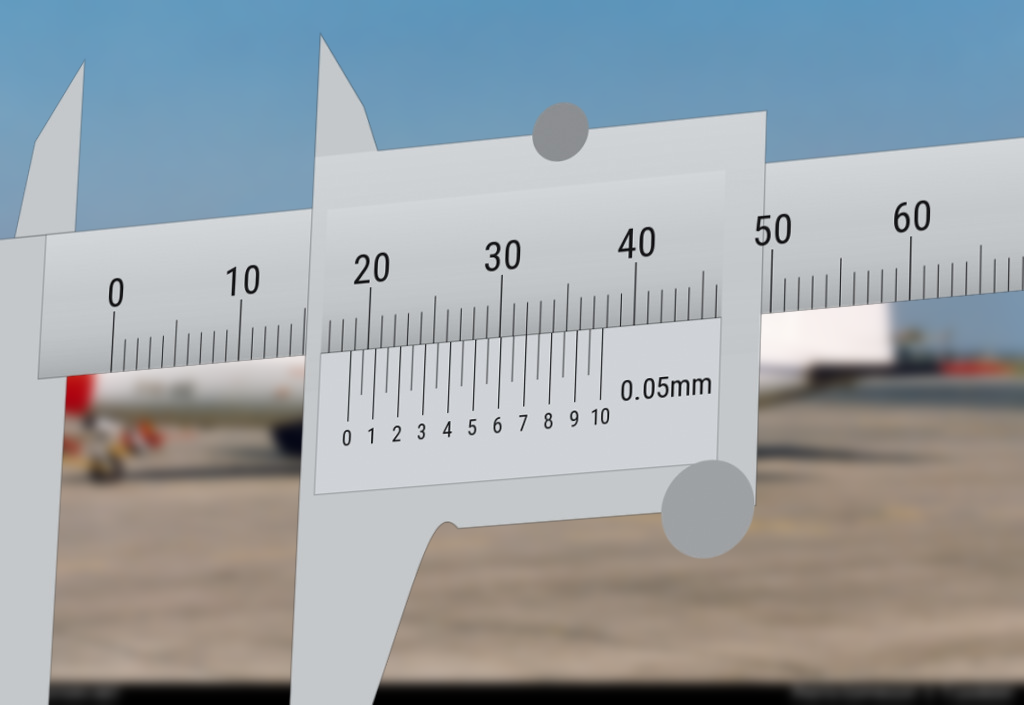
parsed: 18.7 mm
